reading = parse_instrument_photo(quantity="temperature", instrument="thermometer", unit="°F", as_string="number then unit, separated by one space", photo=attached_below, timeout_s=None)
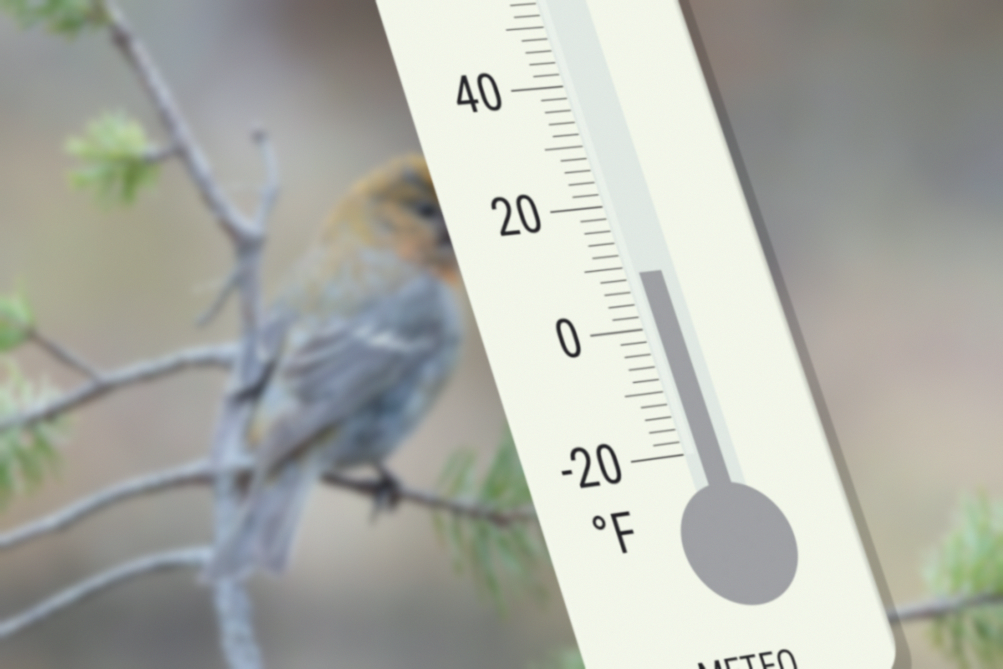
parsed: 9 °F
